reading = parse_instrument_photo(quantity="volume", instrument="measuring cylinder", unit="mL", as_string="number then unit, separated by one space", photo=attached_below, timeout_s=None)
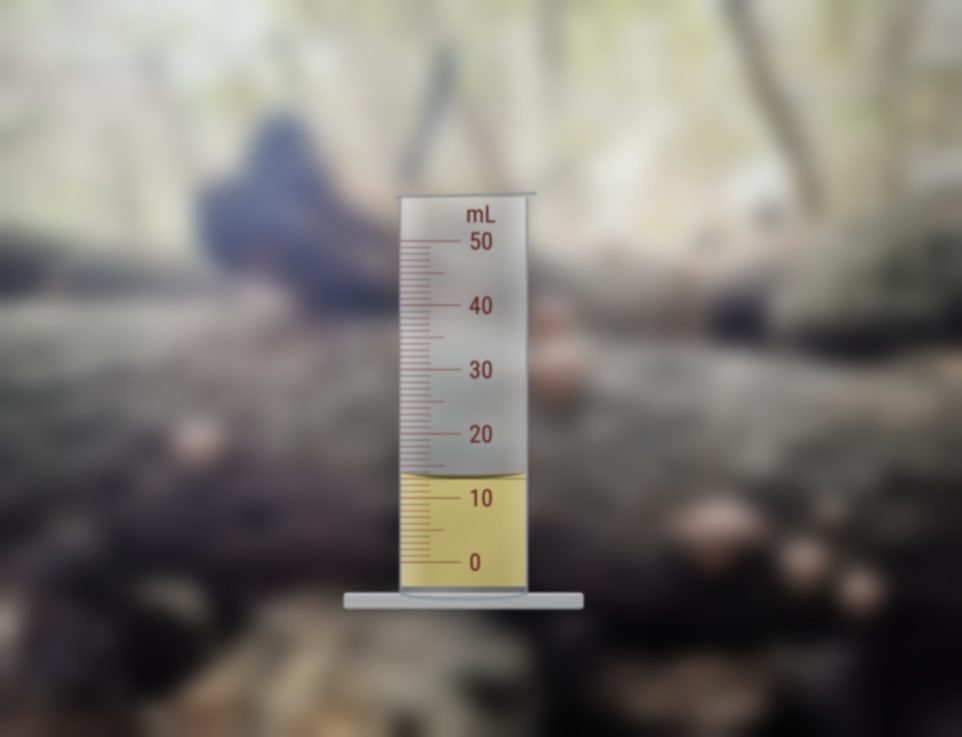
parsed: 13 mL
